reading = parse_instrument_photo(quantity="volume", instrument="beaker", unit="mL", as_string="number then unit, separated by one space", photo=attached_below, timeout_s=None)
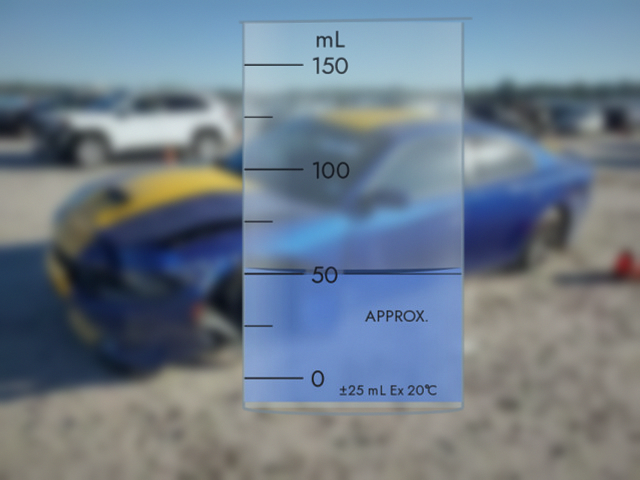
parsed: 50 mL
